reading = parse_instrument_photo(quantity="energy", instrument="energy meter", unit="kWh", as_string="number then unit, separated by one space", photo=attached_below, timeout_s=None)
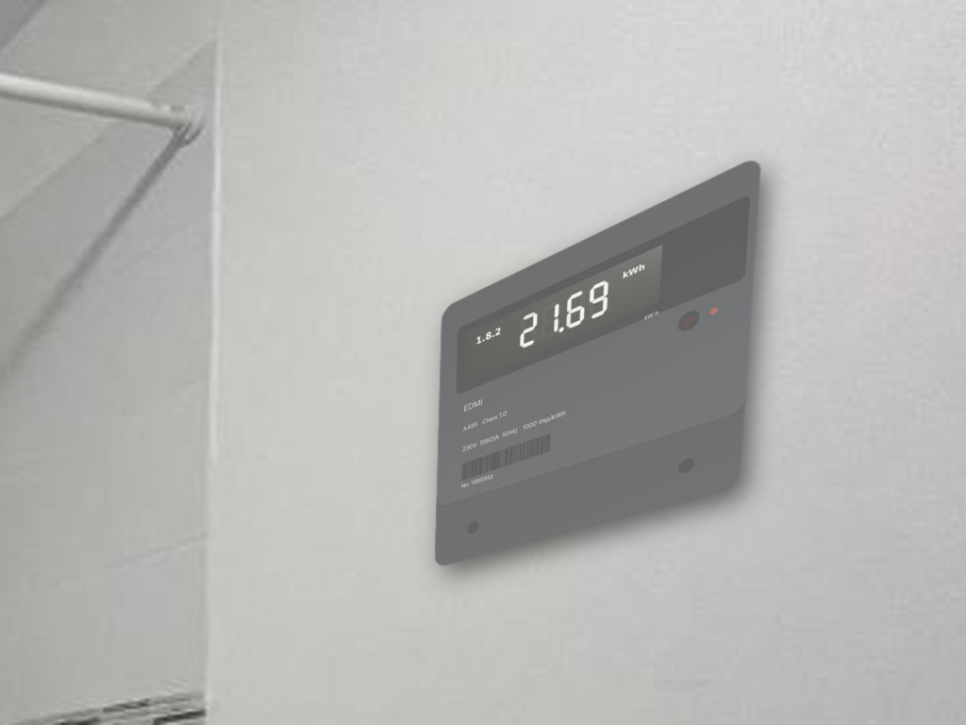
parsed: 21.69 kWh
